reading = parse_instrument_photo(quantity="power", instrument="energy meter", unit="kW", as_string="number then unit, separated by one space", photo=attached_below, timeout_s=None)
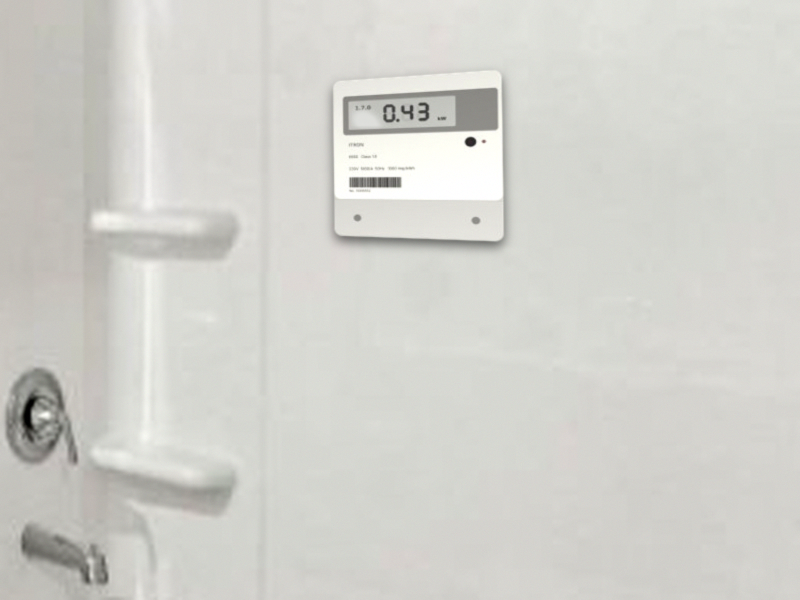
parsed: 0.43 kW
